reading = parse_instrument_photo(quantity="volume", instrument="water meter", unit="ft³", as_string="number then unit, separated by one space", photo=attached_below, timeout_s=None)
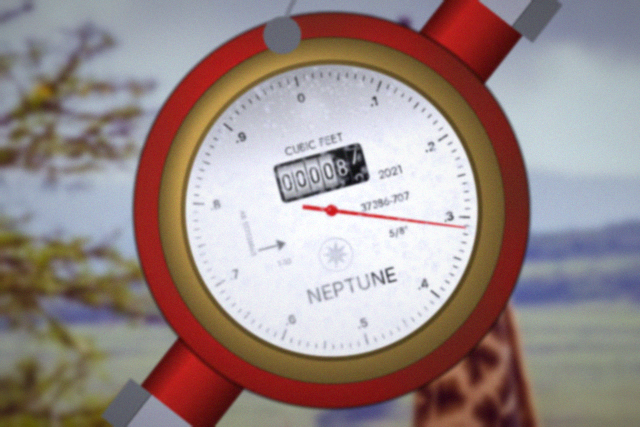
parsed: 87.31 ft³
